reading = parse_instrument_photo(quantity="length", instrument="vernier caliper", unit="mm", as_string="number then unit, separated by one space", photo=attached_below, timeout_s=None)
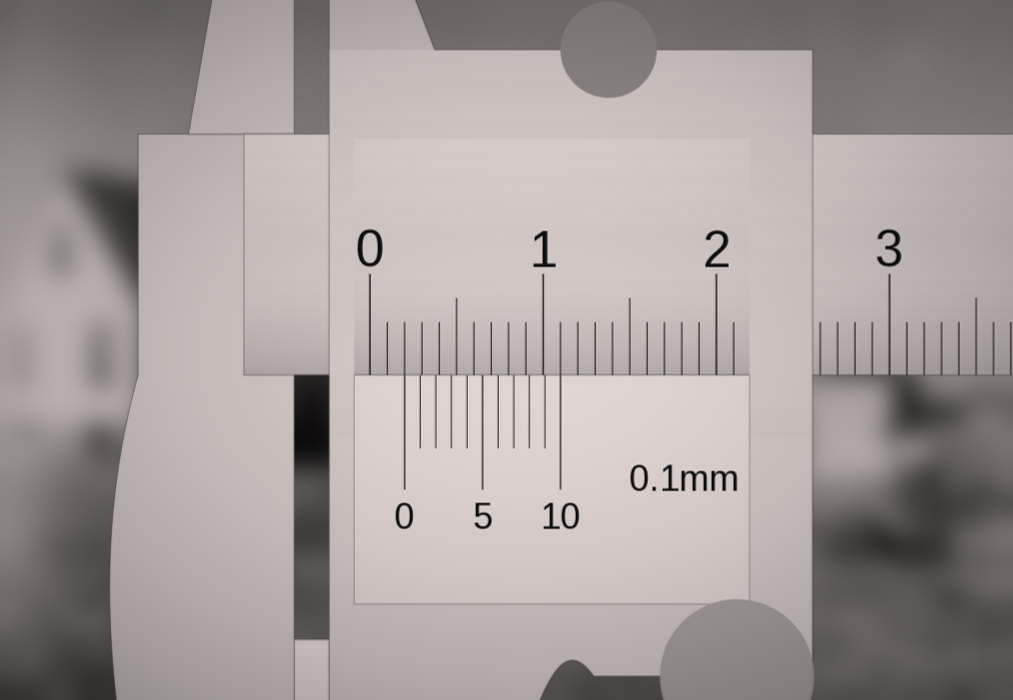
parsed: 2.0 mm
